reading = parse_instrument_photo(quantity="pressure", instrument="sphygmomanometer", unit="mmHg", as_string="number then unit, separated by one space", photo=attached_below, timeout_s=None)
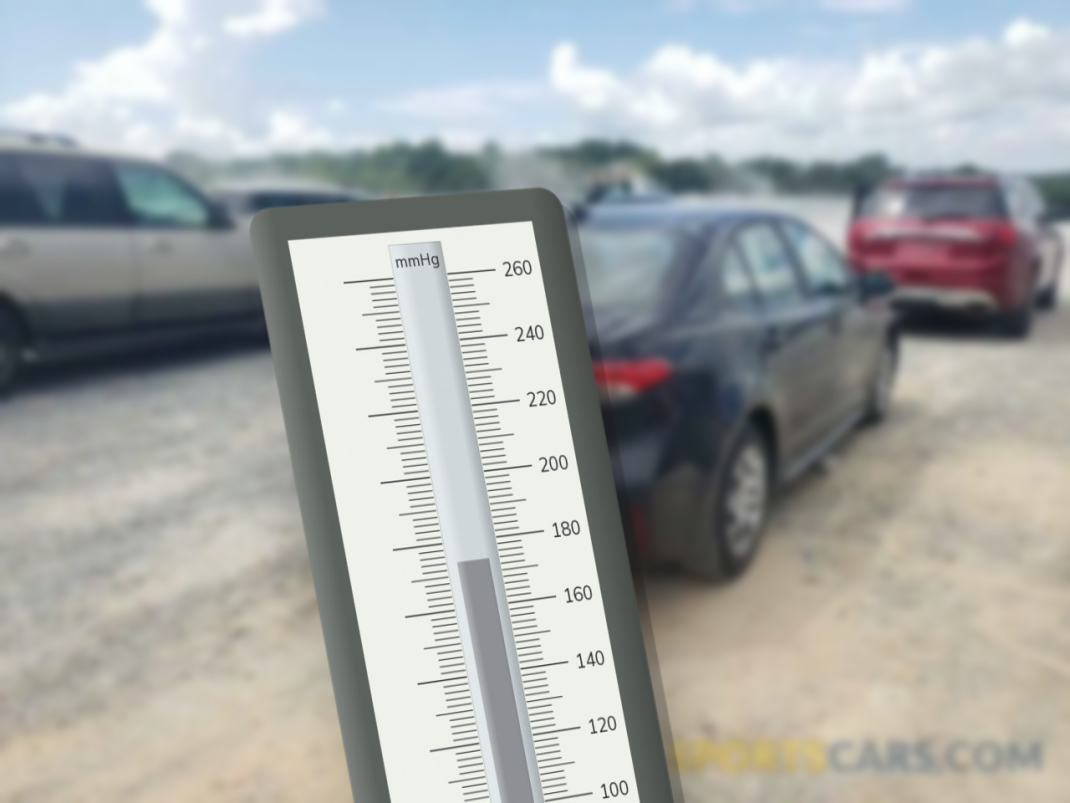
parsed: 174 mmHg
